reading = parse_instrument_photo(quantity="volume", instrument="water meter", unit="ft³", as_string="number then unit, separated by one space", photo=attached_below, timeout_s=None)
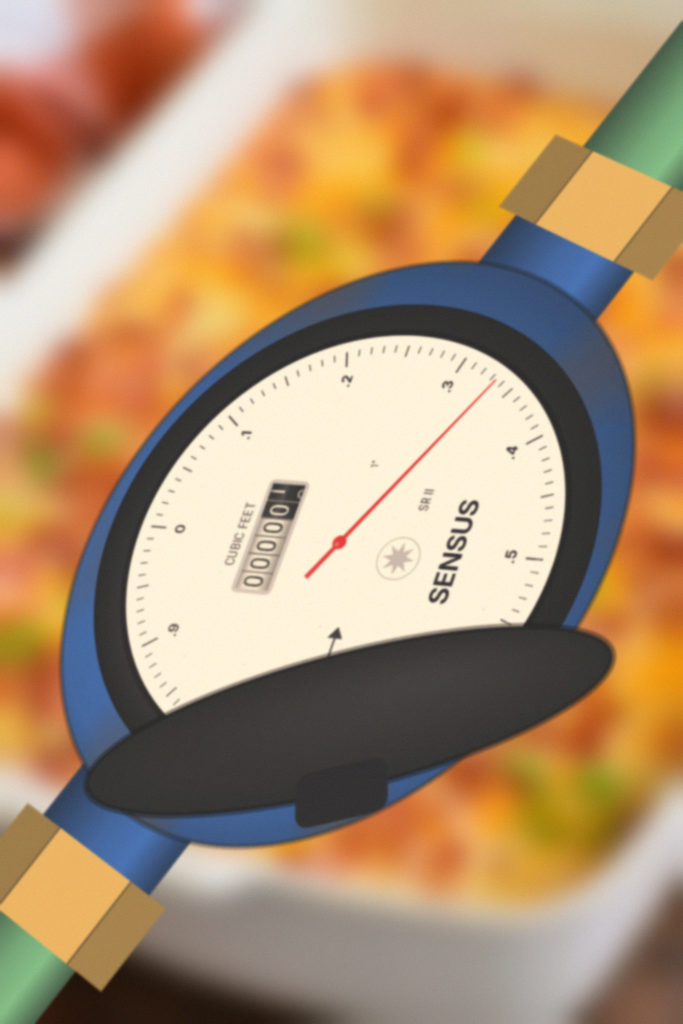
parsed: 1.33 ft³
